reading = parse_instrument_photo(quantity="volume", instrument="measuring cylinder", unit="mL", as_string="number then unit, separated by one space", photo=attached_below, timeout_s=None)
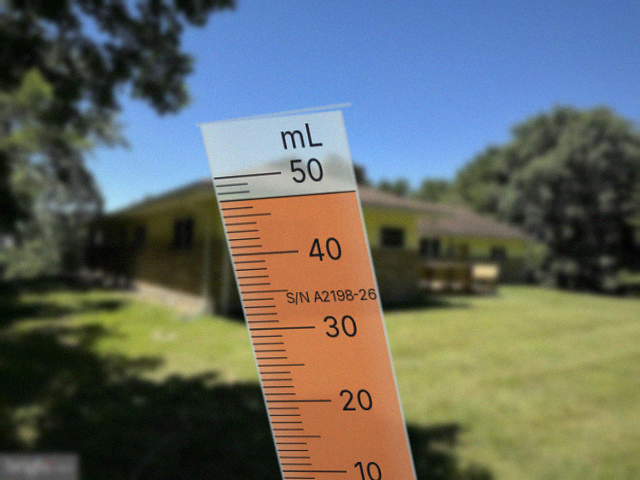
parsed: 47 mL
